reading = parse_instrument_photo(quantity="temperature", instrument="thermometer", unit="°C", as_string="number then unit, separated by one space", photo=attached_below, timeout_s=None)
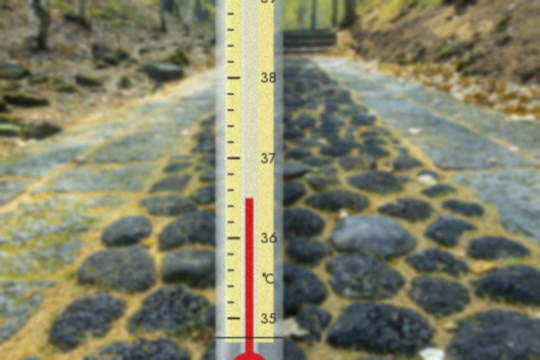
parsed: 36.5 °C
